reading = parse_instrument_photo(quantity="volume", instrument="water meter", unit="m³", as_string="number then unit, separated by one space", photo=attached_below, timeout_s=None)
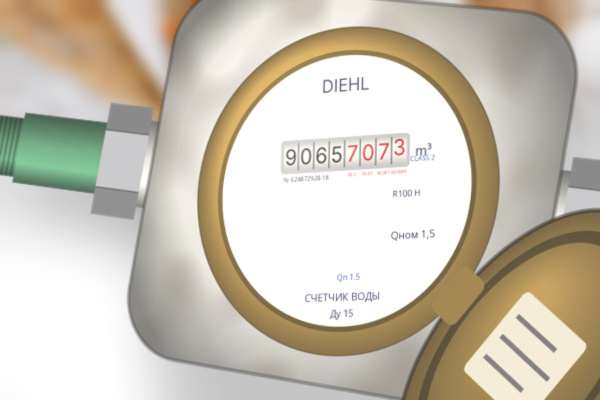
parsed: 9065.7073 m³
